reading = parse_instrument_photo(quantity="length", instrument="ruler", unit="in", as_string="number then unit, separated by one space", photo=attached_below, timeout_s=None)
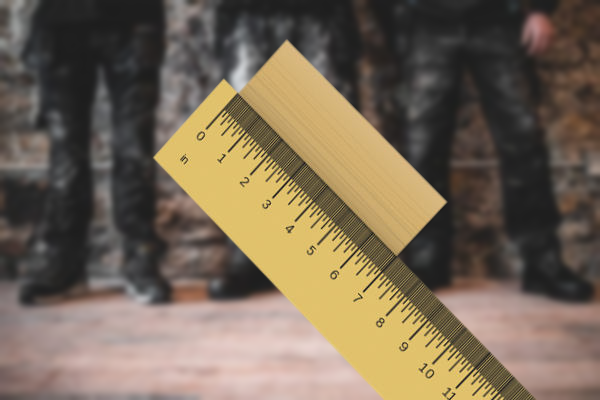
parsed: 7 in
